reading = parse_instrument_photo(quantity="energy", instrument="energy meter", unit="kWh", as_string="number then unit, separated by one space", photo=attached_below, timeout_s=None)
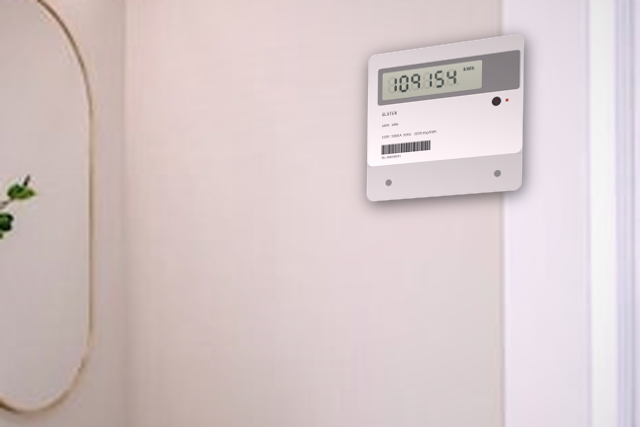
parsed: 109154 kWh
